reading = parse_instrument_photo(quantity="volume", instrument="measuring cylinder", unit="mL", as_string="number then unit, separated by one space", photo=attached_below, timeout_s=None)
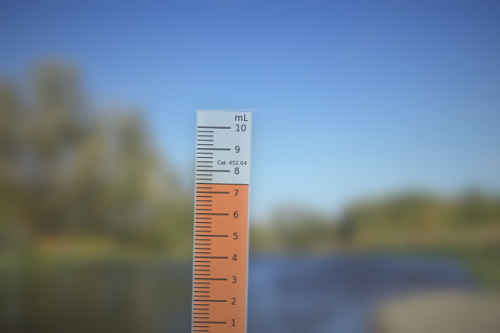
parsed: 7.4 mL
